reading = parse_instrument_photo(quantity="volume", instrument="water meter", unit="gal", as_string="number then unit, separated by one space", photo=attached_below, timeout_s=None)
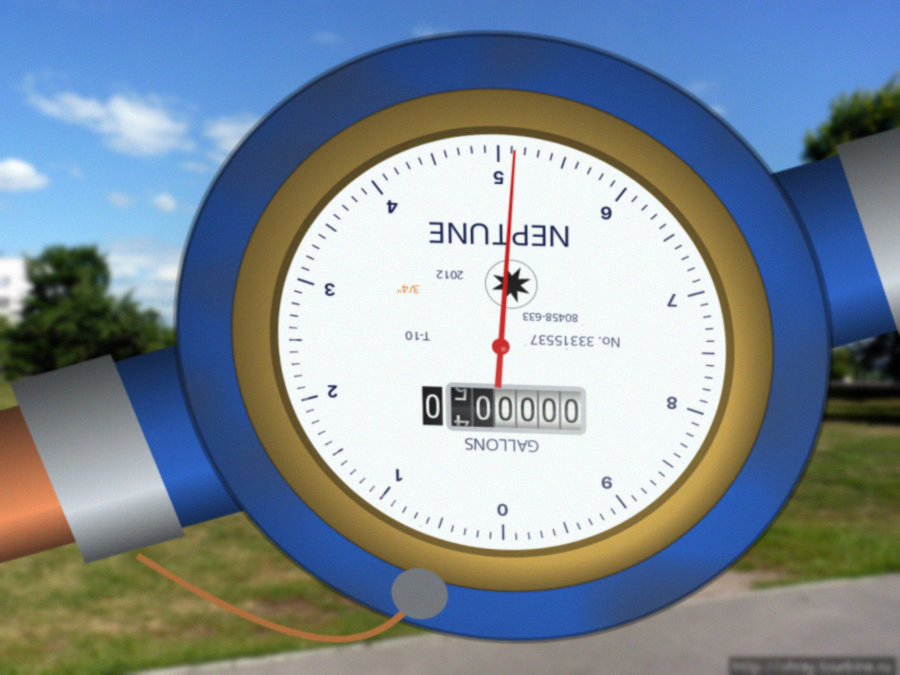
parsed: 45.1 gal
